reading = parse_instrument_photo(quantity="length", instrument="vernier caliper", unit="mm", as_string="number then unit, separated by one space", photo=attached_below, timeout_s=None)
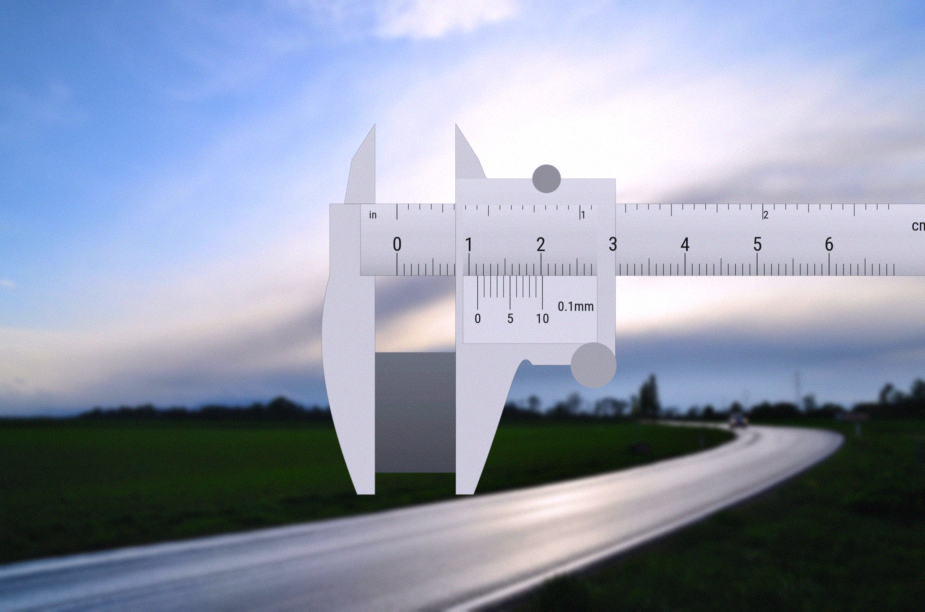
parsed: 11.2 mm
